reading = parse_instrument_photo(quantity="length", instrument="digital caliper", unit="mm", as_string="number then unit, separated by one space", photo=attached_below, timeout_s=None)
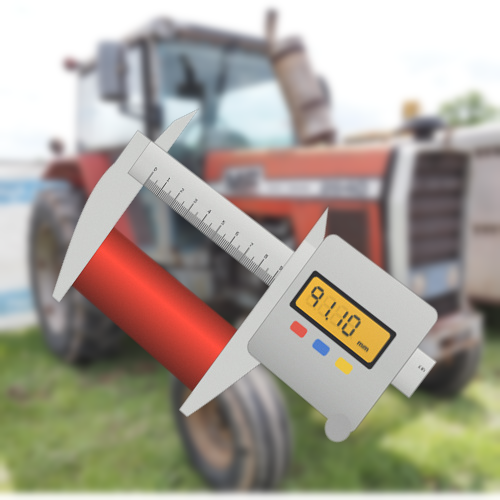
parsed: 91.10 mm
